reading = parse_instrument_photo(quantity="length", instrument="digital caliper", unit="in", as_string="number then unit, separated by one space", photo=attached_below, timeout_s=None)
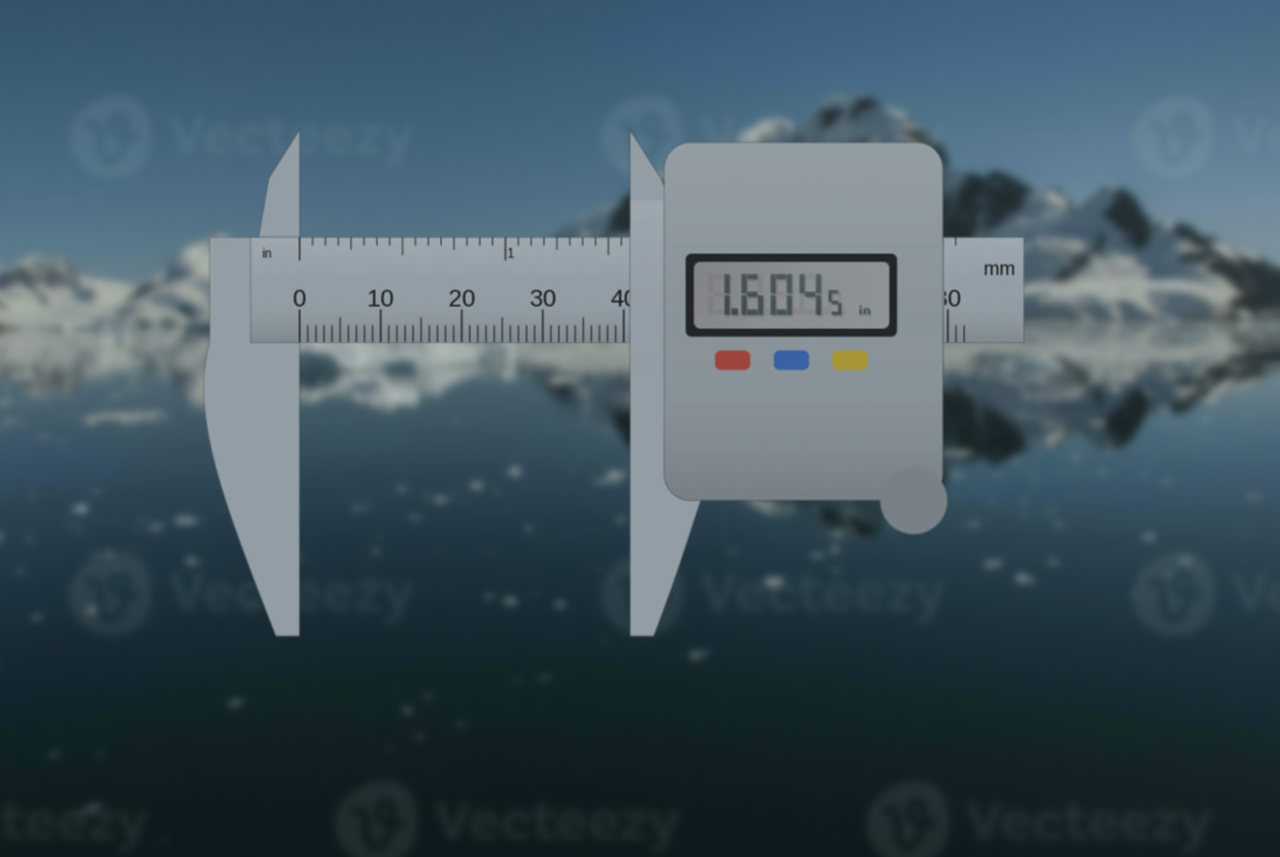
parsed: 1.6045 in
